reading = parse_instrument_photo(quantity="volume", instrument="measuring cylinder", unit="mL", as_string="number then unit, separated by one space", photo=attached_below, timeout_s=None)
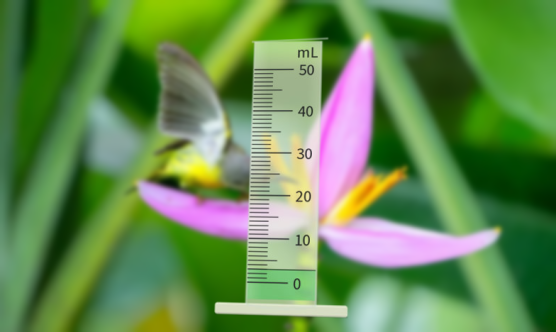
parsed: 3 mL
